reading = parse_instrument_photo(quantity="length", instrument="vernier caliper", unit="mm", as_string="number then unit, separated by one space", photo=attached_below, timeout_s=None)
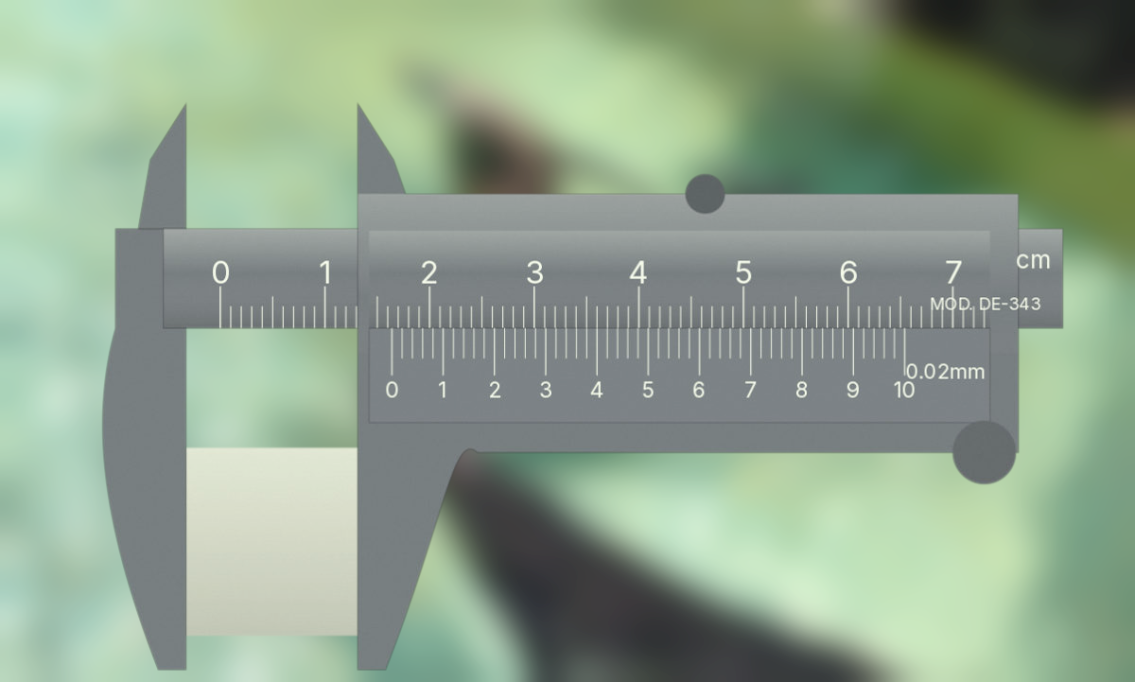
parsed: 16.4 mm
